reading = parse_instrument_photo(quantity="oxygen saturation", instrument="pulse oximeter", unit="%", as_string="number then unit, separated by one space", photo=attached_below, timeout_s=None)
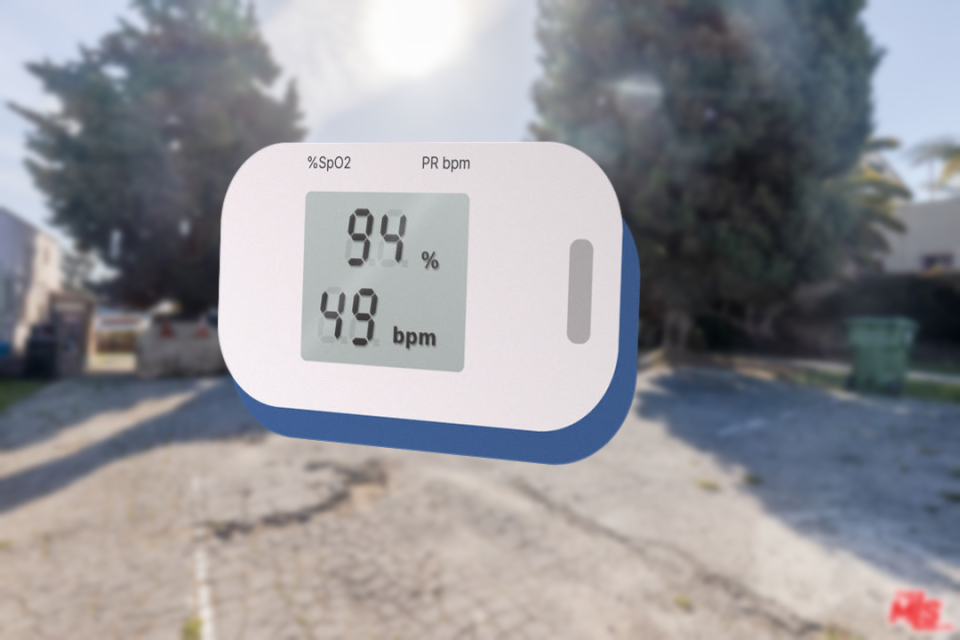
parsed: 94 %
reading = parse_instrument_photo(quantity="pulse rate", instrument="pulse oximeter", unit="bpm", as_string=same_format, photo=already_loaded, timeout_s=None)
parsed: 49 bpm
